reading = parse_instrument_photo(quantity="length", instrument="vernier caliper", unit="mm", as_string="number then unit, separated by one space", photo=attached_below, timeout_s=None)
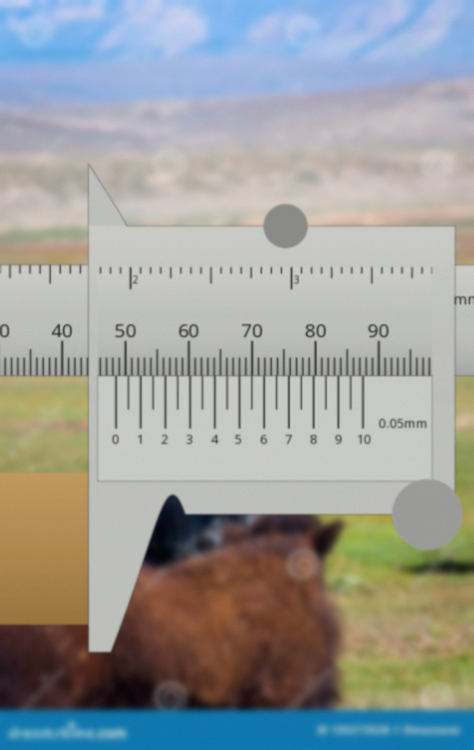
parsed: 48.5 mm
